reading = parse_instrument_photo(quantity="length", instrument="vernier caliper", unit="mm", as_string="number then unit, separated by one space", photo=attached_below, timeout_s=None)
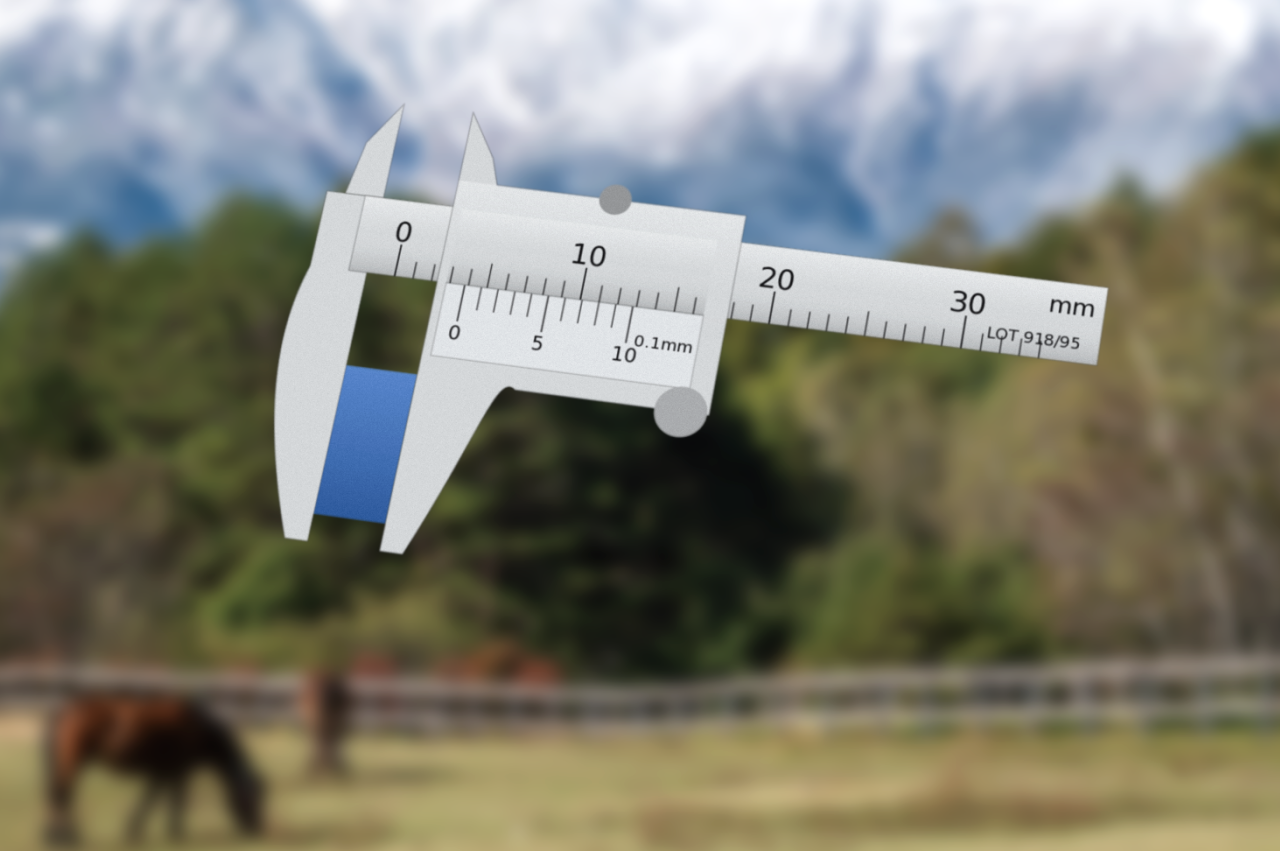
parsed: 3.8 mm
